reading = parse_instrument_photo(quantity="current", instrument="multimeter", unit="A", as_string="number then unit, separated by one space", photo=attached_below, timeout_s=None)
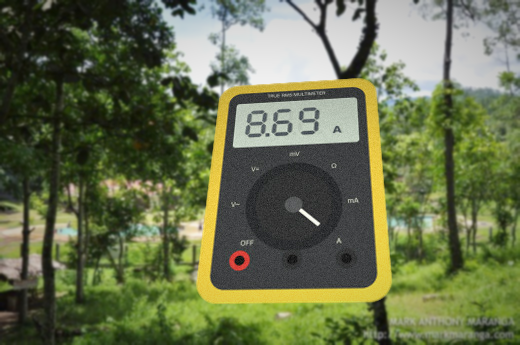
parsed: 8.69 A
